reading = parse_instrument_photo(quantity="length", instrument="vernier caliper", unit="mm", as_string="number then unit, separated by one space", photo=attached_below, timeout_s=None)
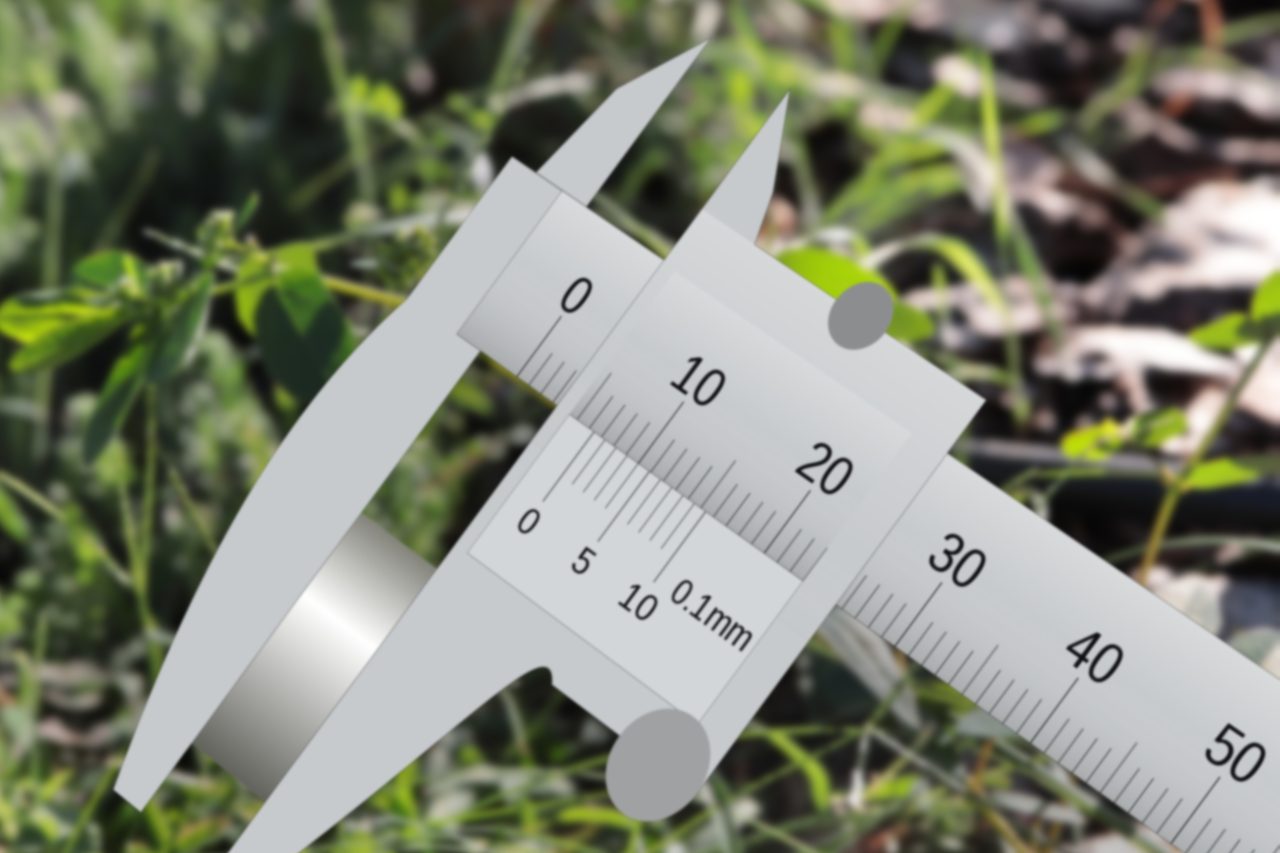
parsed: 6.4 mm
